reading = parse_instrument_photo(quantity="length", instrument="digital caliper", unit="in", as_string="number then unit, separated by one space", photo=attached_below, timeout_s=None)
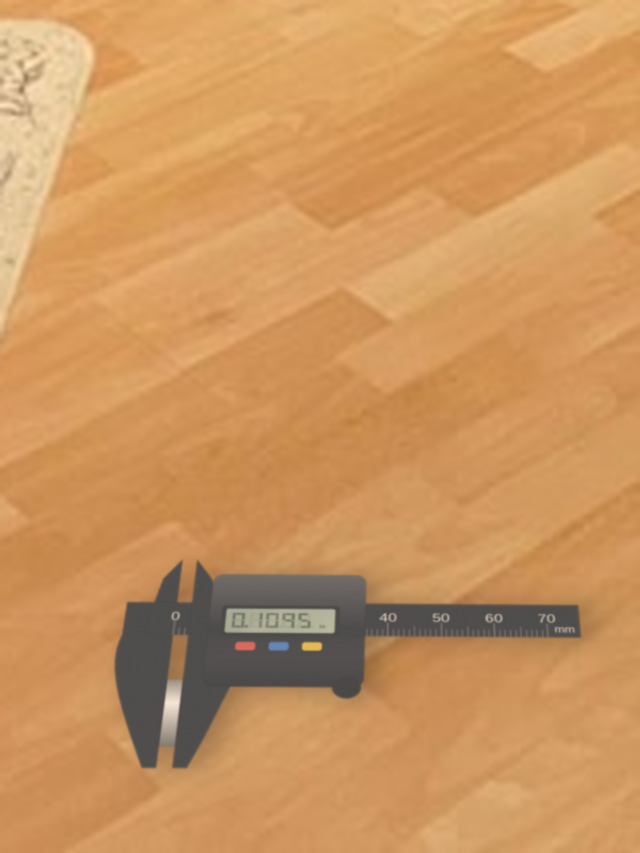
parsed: 0.1095 in
